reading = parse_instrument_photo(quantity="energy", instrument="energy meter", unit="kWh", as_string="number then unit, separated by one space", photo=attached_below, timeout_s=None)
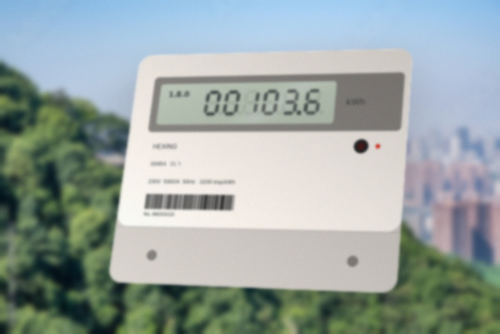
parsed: 103.6 kWh
